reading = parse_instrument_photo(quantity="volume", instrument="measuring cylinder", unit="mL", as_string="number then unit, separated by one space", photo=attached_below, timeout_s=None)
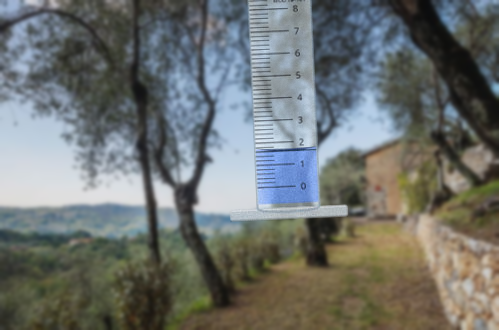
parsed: 1.6 mL
